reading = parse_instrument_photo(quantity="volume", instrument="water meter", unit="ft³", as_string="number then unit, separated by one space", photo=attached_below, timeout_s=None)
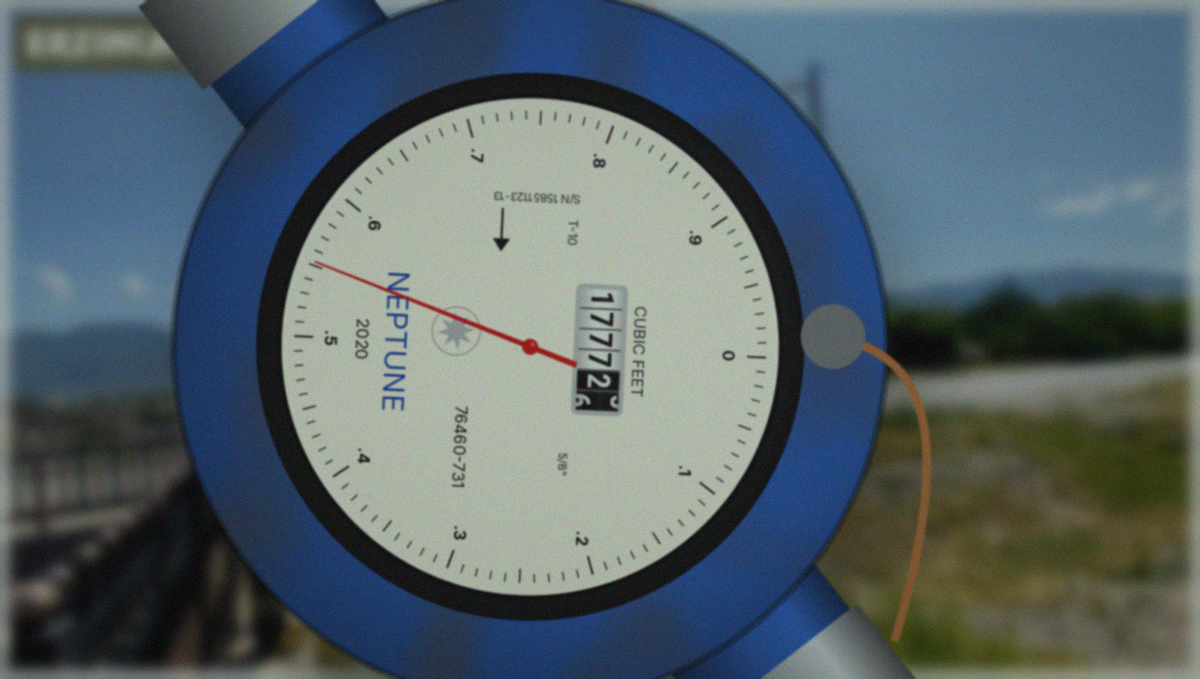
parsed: 177725.55 ft³
